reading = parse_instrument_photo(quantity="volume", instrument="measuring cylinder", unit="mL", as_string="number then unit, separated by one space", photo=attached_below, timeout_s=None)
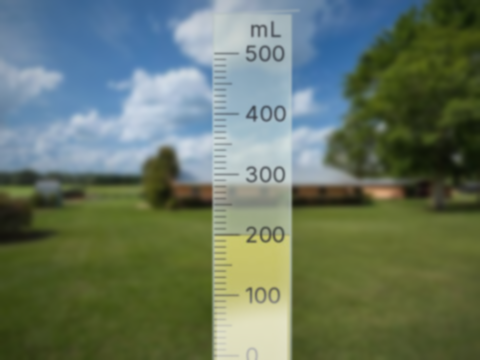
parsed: 200 mL
